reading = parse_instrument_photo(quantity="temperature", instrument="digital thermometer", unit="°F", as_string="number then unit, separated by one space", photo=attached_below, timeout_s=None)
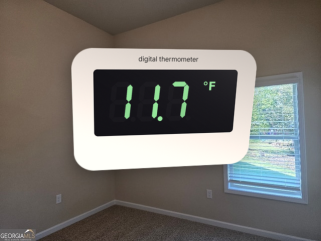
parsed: 11.7 °F
